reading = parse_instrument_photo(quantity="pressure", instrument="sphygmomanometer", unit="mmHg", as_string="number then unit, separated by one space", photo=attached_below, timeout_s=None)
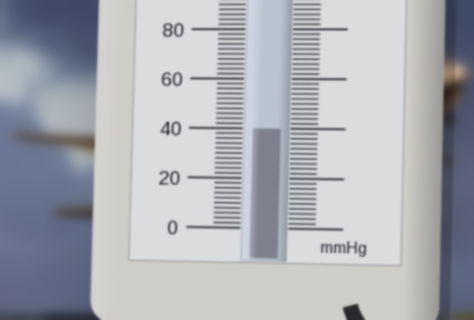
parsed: 40 mmHg
